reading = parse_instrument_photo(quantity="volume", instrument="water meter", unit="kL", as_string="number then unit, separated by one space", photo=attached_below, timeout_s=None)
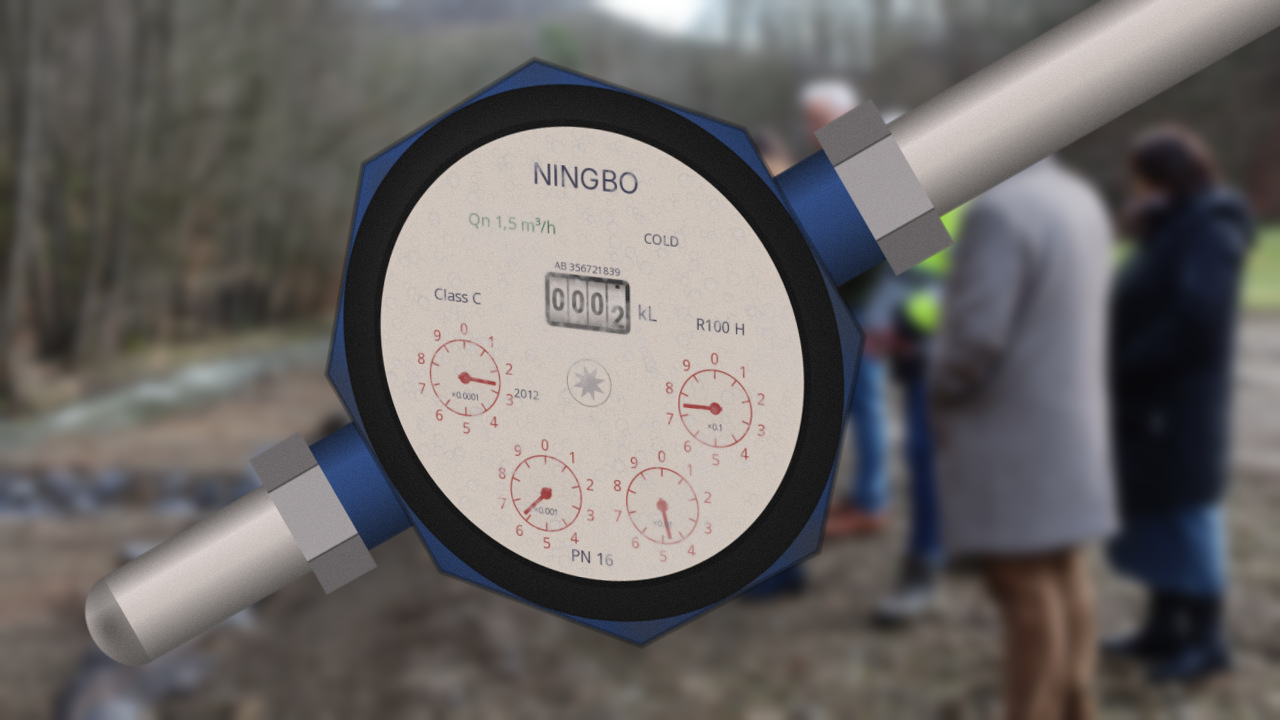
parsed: 1.7462 kL
